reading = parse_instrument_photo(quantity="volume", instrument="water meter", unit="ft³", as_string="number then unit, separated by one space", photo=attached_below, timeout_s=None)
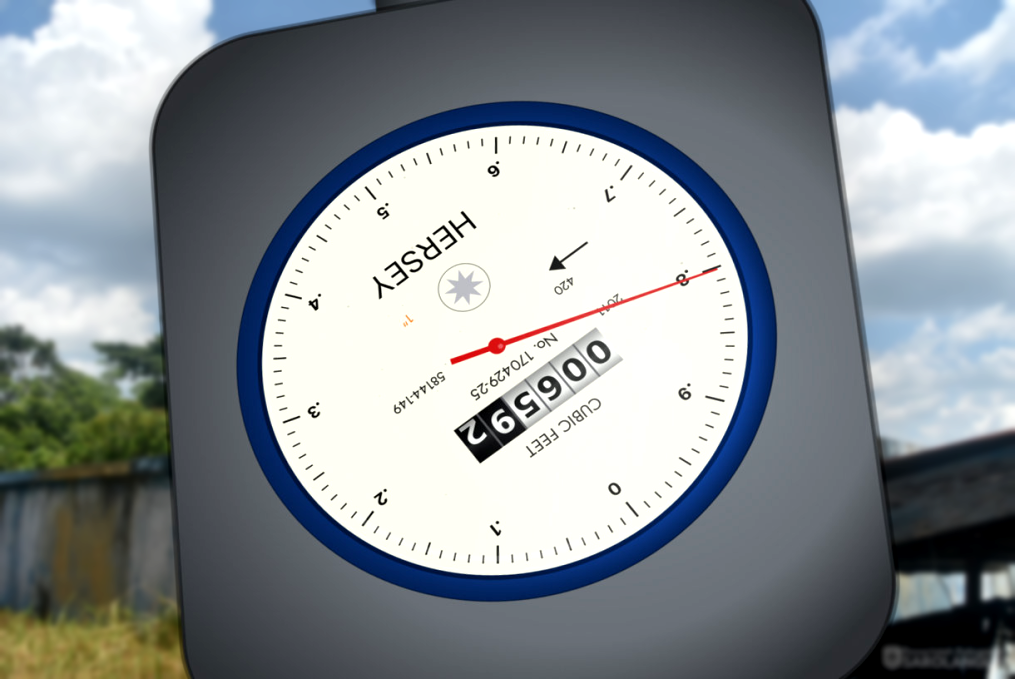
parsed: 6591.80 ft³
